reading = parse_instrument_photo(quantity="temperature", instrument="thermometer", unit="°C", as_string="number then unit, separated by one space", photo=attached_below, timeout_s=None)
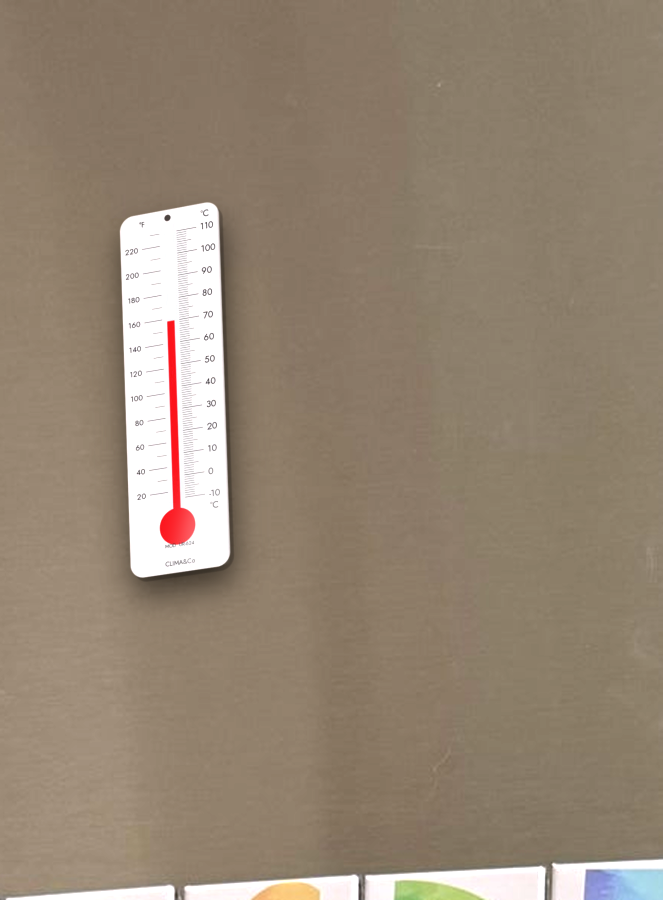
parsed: 70 °C
